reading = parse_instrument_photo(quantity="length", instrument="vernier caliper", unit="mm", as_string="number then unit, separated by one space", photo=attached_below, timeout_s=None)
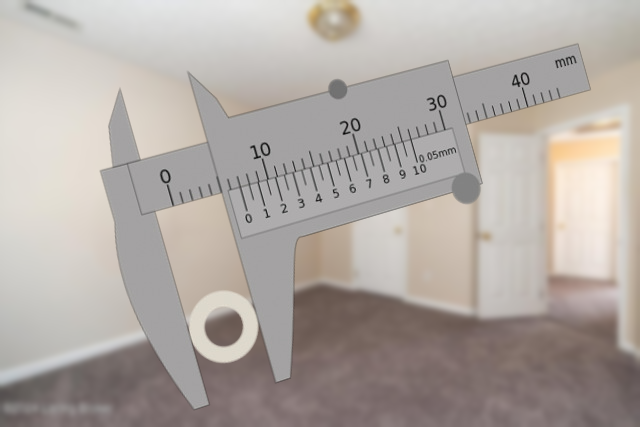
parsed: 7.0 mm
